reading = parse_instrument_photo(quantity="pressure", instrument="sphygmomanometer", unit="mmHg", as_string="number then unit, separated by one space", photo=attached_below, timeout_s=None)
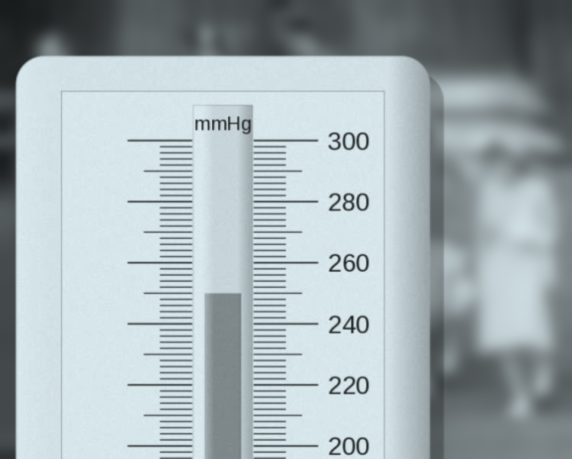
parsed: 250 mmHg
